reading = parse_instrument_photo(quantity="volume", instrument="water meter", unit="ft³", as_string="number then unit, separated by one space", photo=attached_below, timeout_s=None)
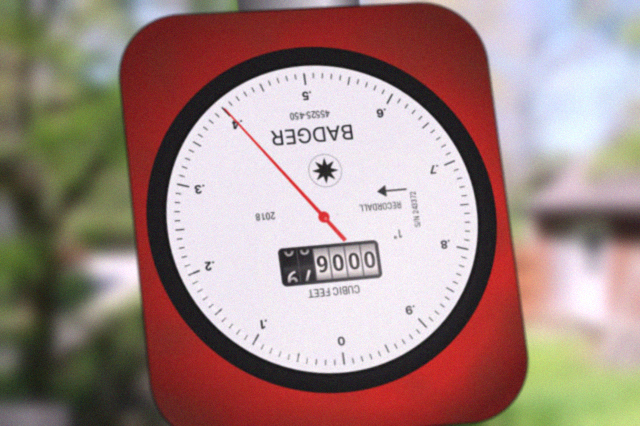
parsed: 679.40 ft³
